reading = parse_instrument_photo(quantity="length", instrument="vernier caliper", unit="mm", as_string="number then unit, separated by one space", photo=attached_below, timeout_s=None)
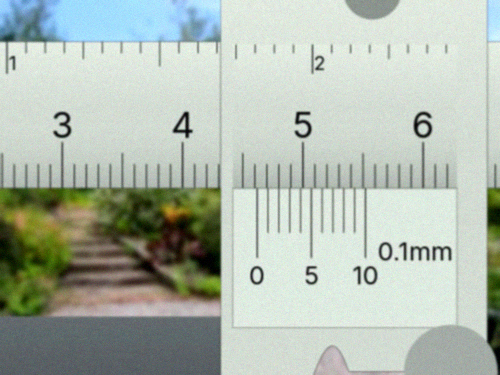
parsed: 46.2 mm
